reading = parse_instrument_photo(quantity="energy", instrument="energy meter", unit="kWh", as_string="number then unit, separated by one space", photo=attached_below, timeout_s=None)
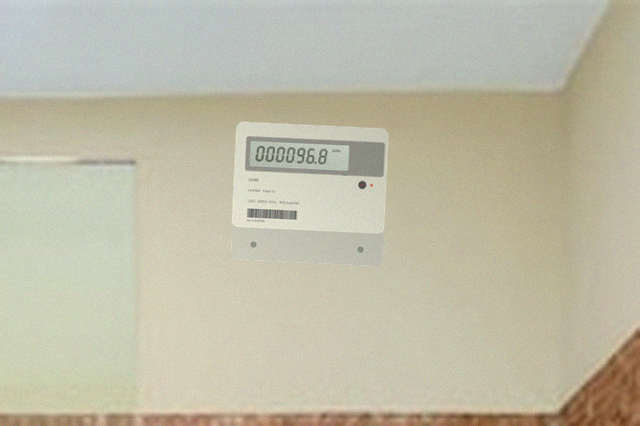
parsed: 96.8 kWh
